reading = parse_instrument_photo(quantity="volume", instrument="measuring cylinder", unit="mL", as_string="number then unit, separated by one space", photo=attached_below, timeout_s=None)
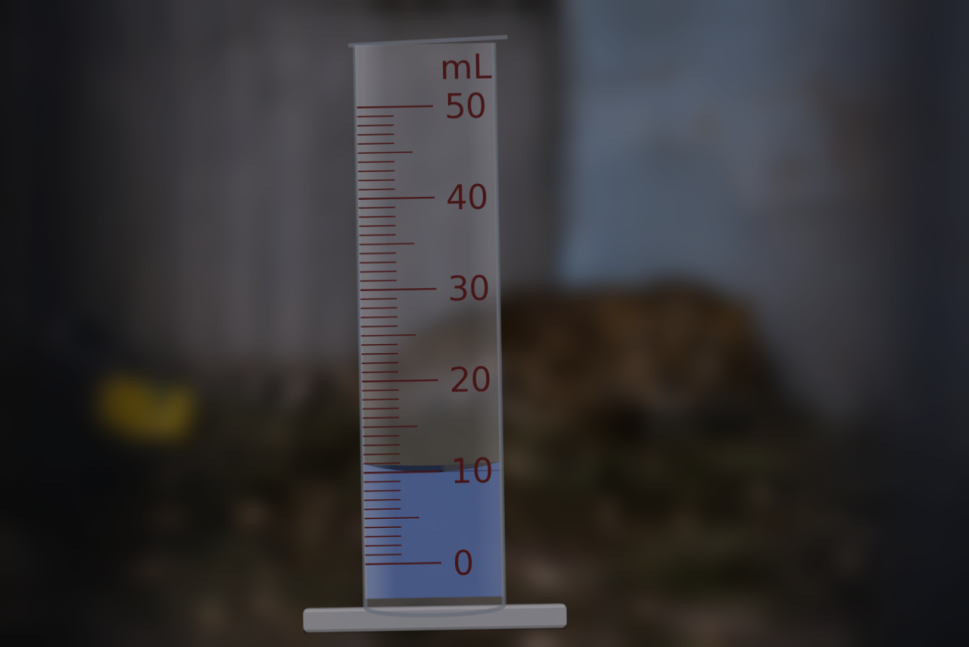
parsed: 10 mL
